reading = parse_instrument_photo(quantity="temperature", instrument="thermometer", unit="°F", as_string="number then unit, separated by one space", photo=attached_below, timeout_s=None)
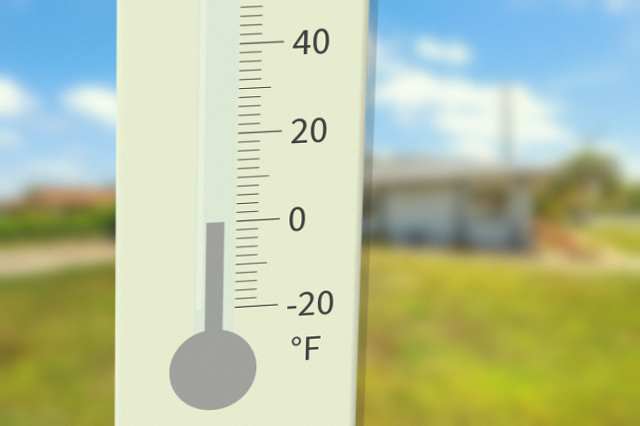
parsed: 0 °F
